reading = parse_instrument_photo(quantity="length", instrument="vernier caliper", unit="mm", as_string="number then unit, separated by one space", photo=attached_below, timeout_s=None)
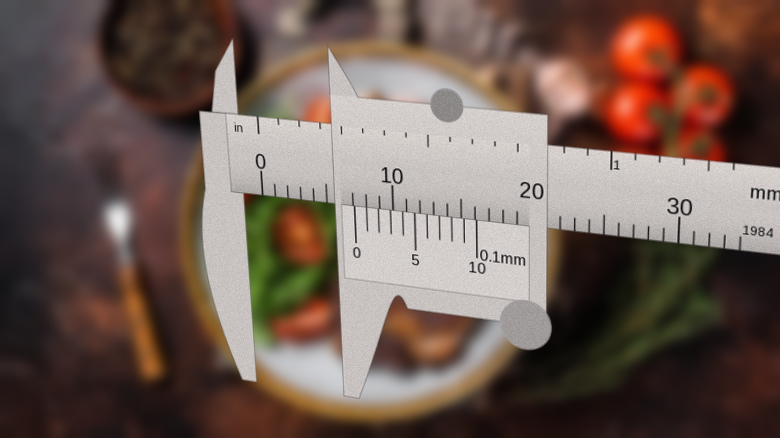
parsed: 7.1 mm
